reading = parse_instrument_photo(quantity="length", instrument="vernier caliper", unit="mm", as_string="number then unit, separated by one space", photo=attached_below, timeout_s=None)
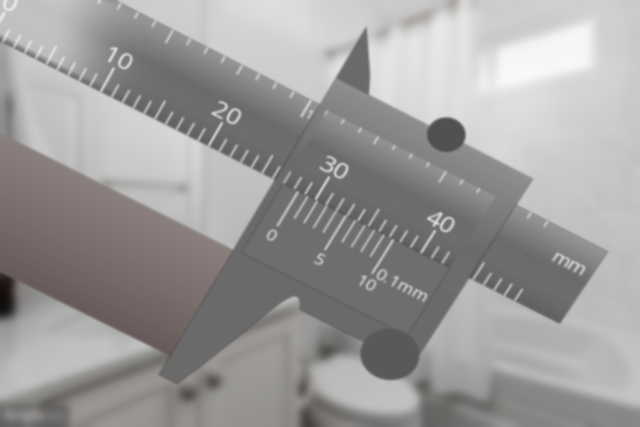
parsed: 28.4 mm
